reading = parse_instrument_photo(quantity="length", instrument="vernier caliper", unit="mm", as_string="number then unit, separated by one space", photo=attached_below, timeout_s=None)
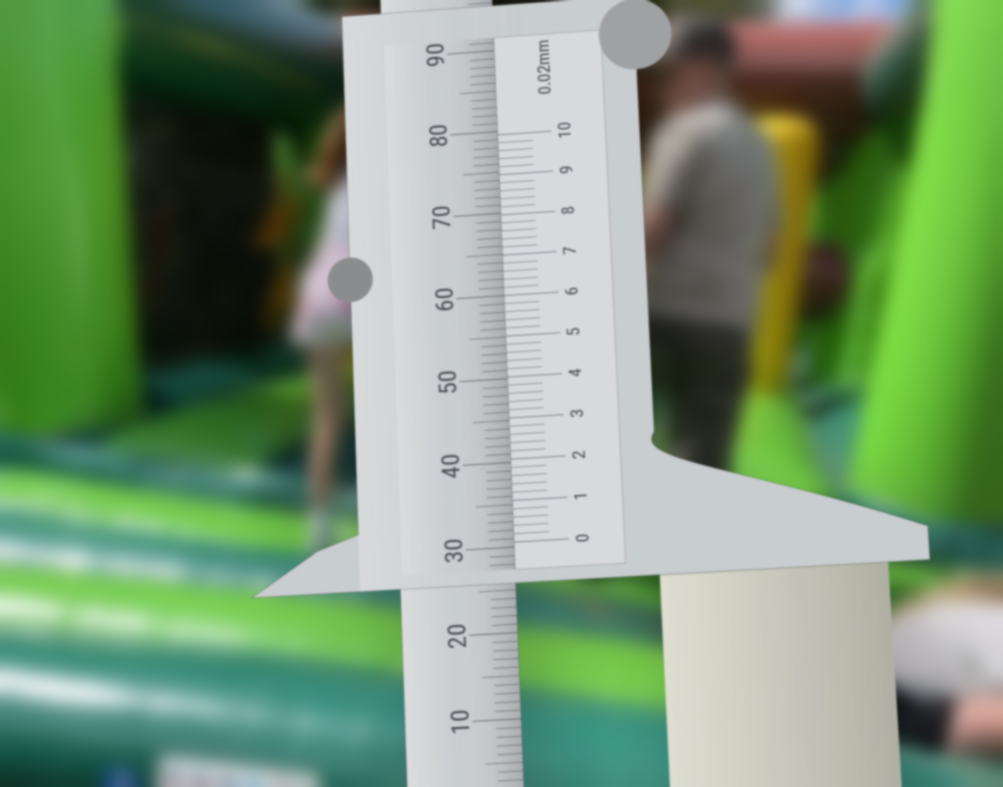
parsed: 30.6 mm
